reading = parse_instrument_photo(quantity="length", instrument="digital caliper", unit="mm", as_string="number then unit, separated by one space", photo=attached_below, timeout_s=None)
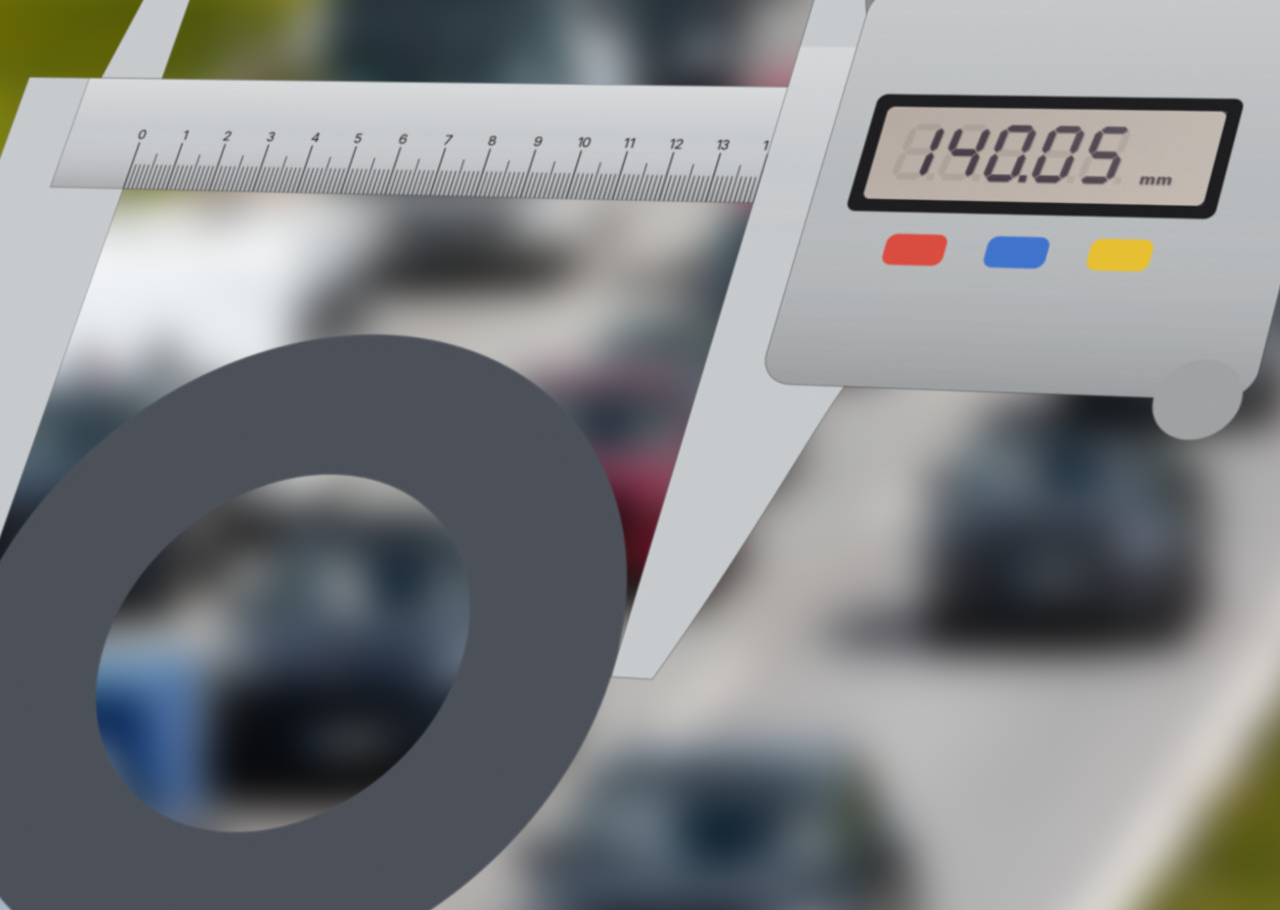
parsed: 140.05 mm
